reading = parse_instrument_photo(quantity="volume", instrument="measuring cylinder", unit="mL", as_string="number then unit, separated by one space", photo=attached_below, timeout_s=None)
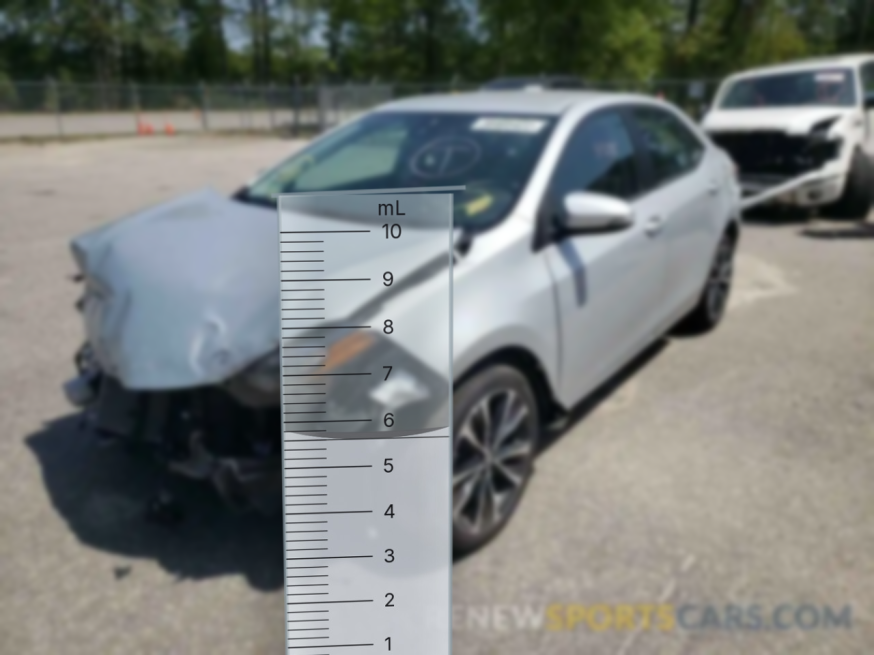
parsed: 5.6 mL
